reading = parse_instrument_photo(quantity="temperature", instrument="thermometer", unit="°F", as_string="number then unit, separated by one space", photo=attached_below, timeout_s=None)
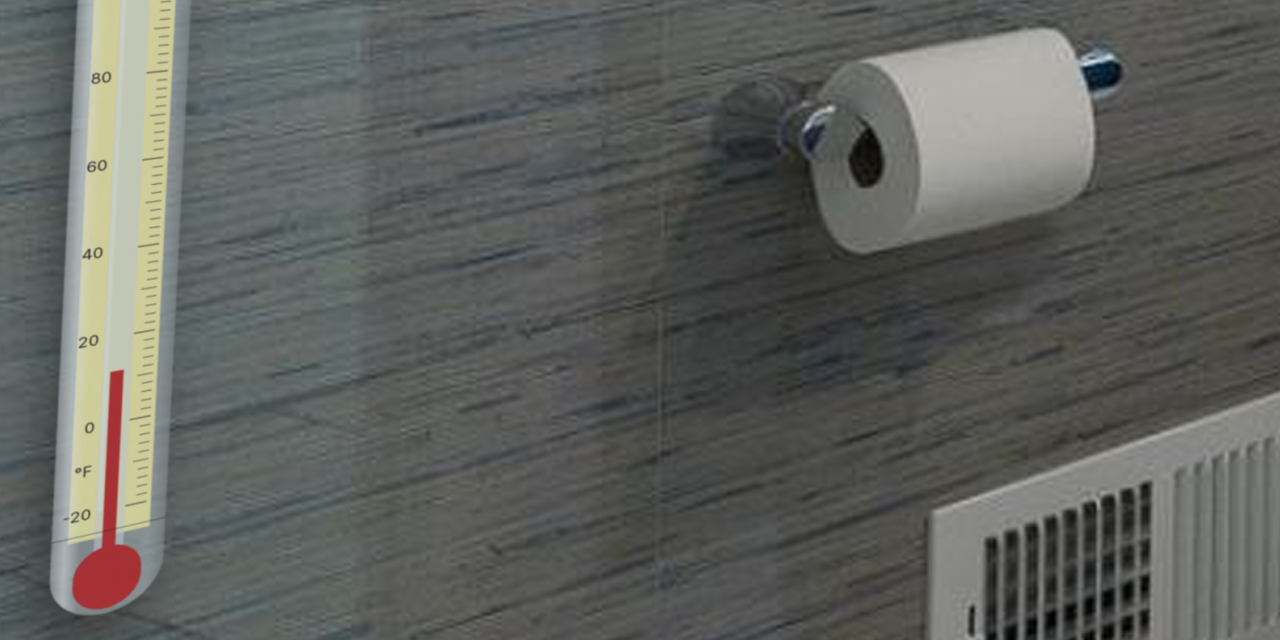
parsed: 12 °F
